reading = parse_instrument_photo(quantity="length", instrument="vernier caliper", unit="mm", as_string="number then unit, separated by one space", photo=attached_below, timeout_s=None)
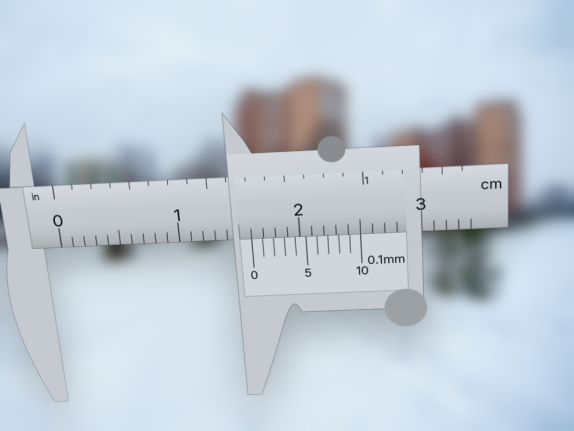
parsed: 16.0 mm
